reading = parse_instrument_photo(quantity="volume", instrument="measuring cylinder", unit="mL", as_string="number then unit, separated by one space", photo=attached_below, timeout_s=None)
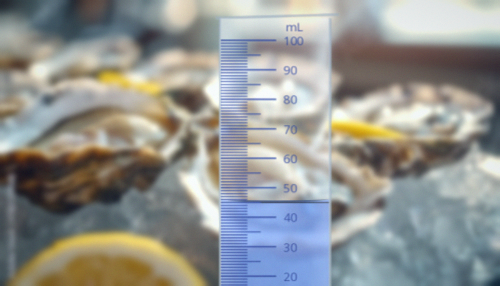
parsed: 45 mL
